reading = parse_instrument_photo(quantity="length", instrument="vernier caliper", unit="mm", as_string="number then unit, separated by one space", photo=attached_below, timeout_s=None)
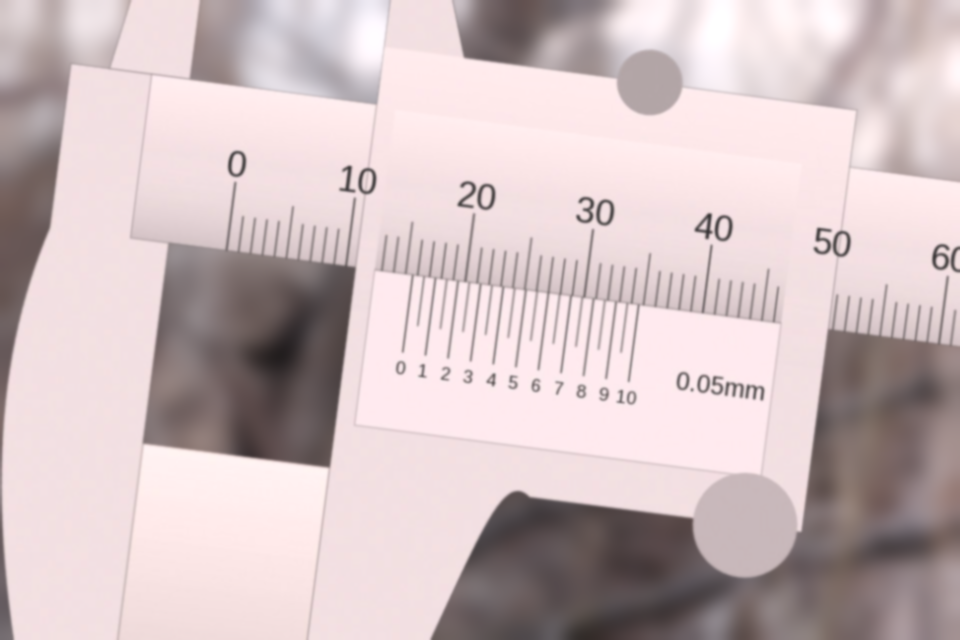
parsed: 15.6 mm
